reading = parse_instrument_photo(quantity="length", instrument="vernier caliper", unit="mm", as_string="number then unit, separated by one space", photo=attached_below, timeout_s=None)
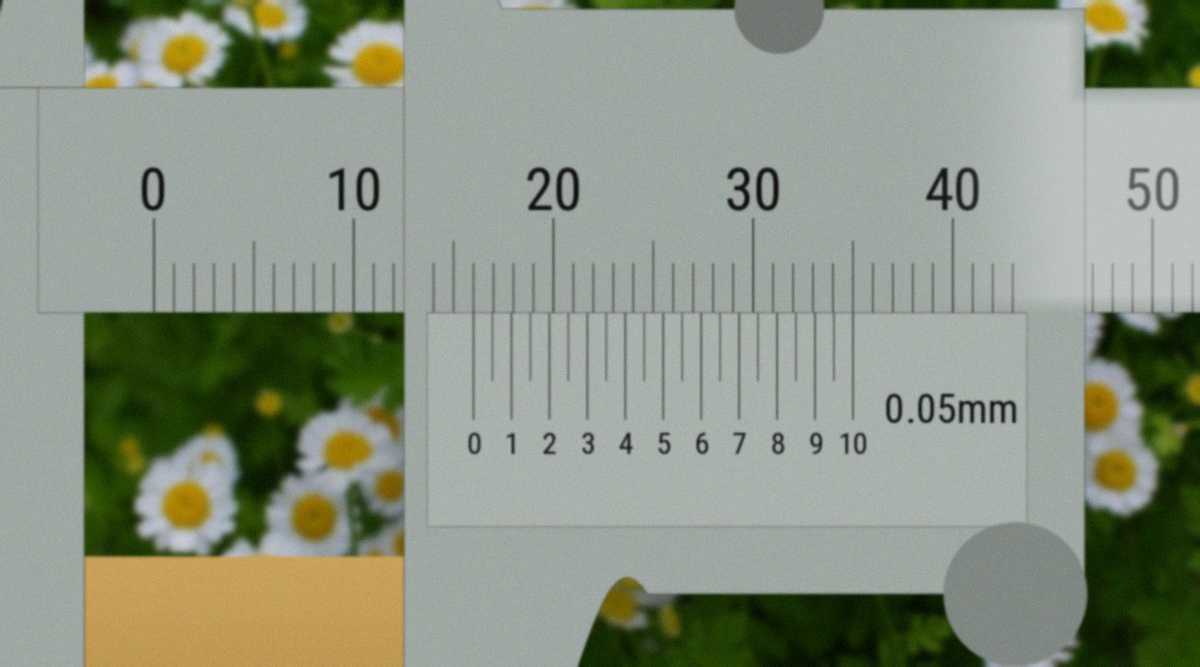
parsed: 16.0 mm
